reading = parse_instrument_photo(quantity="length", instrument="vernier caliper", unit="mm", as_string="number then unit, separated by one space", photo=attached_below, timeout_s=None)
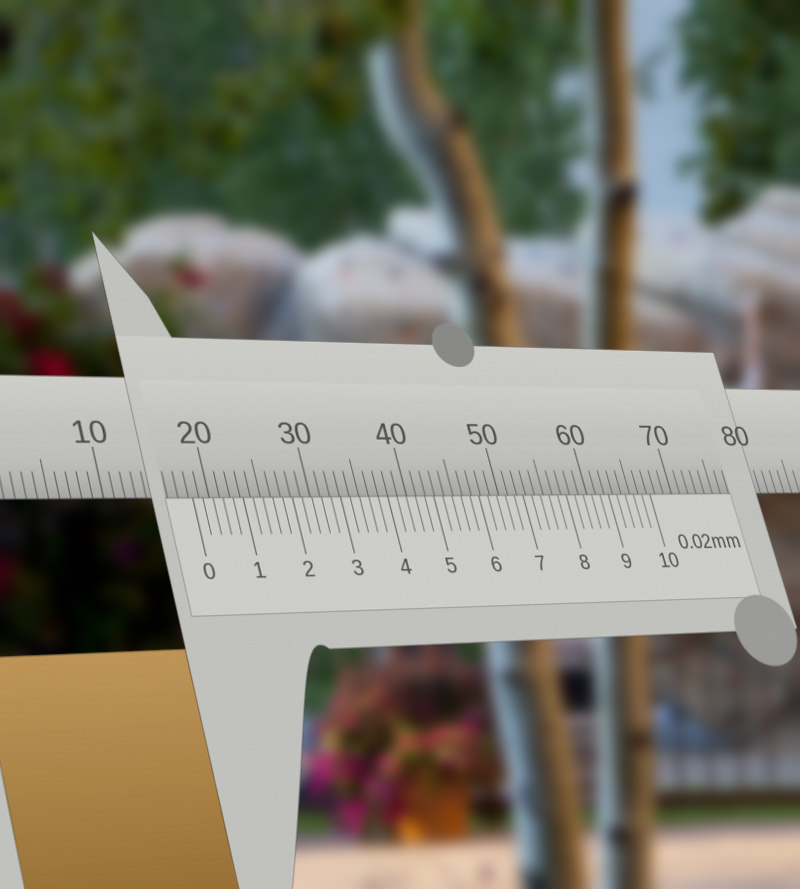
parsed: 18.4 mm
